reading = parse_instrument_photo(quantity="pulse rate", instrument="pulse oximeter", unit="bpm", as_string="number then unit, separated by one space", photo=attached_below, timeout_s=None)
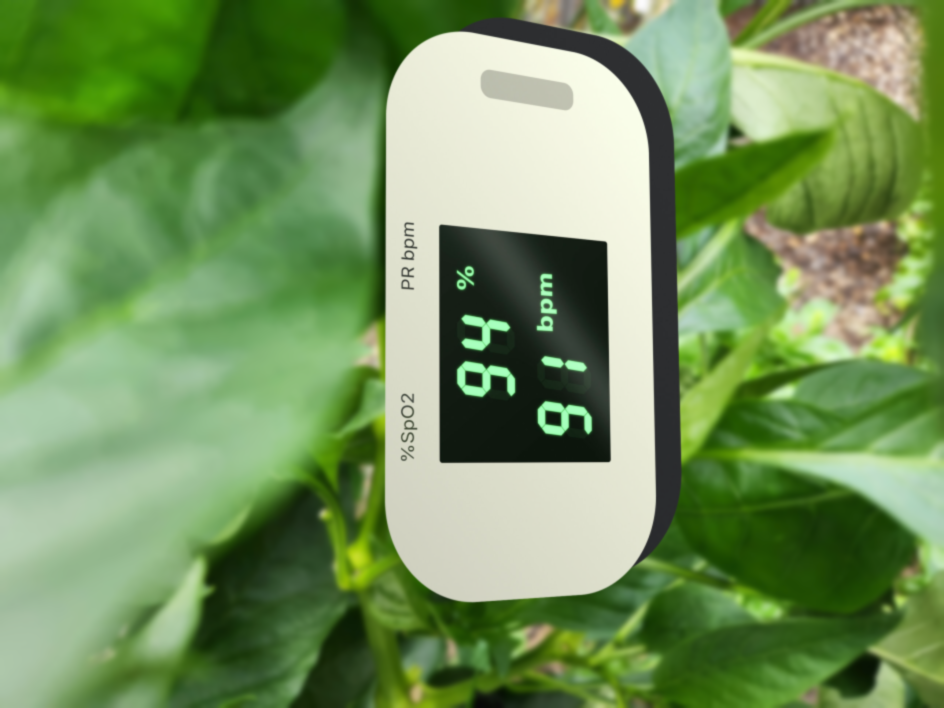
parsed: 91 bpm
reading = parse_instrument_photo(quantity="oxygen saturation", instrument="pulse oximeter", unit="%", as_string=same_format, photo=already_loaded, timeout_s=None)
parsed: 94 %
